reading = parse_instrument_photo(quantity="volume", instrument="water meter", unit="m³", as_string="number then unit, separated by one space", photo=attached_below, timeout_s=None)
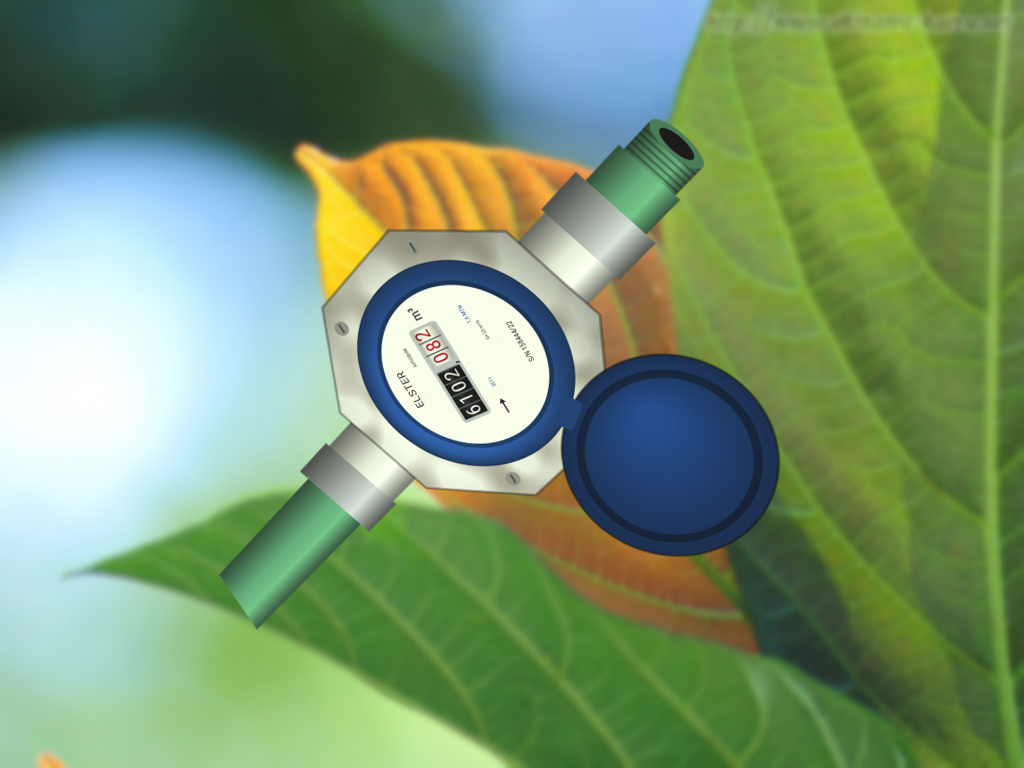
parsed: 6102.082 m³
